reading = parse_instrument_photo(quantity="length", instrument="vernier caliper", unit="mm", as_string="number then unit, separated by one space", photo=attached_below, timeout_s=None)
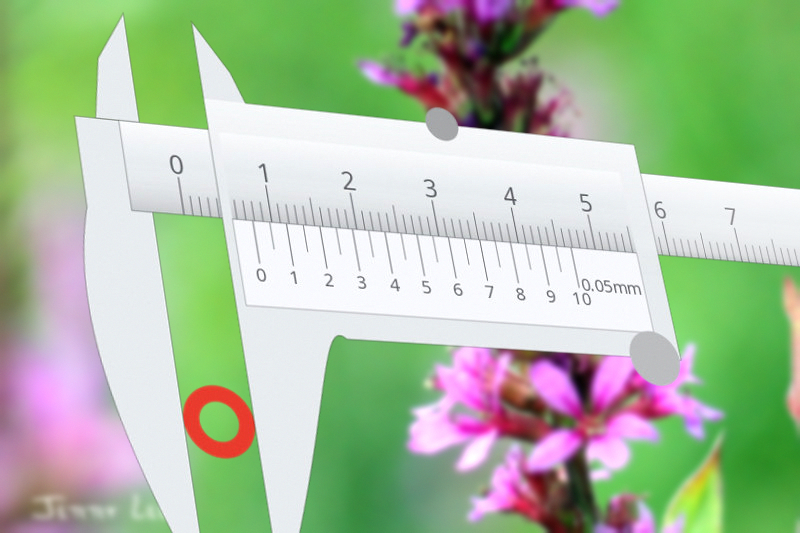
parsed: 7.8 mm
